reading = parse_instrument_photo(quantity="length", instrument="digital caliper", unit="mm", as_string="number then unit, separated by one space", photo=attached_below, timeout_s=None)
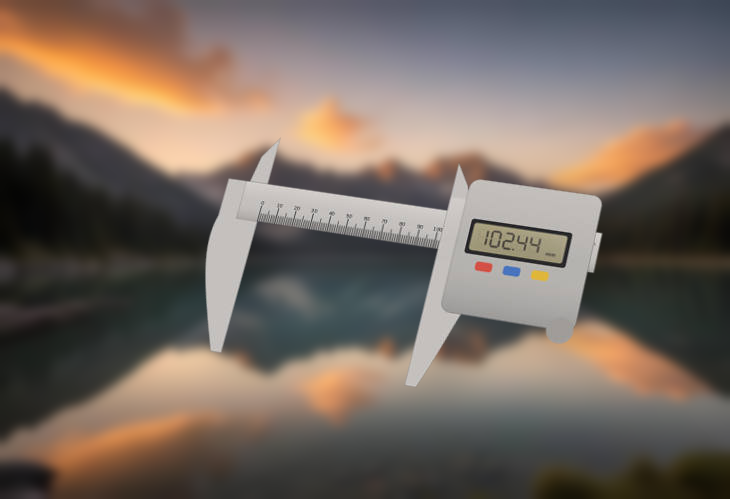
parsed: 102.44 mm
